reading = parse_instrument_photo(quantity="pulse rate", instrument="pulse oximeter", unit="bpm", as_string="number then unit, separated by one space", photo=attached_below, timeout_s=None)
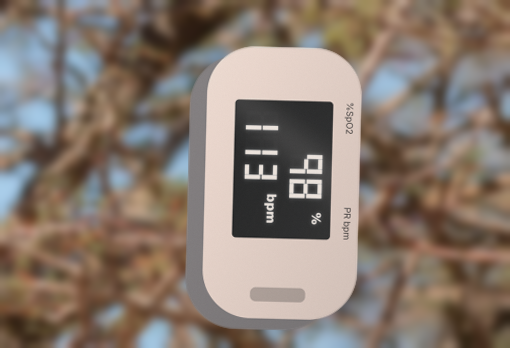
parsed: 113 bpm
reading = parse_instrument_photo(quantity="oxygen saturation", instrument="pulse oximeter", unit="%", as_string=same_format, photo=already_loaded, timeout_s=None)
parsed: 98 %
